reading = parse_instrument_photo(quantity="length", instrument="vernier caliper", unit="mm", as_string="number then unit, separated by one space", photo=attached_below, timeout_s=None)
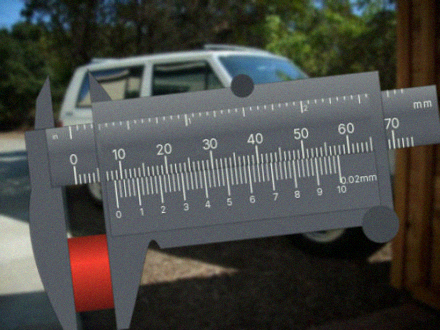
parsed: 8.5 mm
